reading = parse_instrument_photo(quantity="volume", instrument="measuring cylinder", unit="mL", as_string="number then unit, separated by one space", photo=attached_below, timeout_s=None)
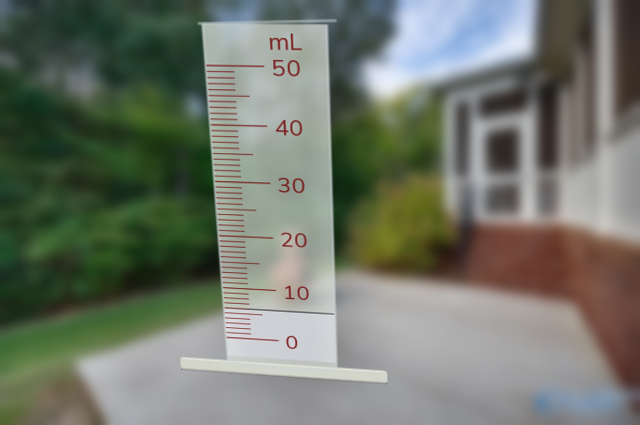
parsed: 6 mL
